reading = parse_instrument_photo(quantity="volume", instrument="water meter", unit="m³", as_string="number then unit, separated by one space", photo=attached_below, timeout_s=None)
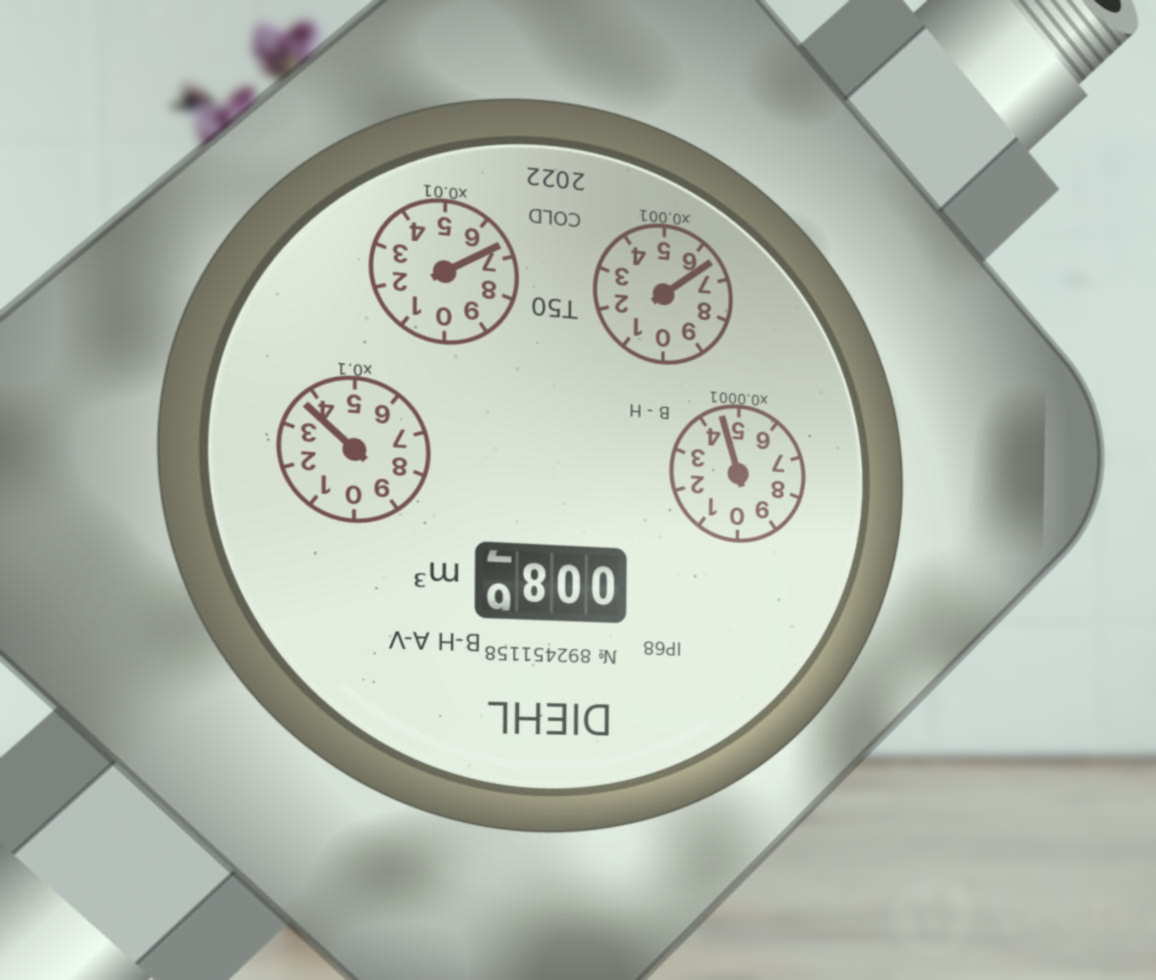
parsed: 86.3664 m³
